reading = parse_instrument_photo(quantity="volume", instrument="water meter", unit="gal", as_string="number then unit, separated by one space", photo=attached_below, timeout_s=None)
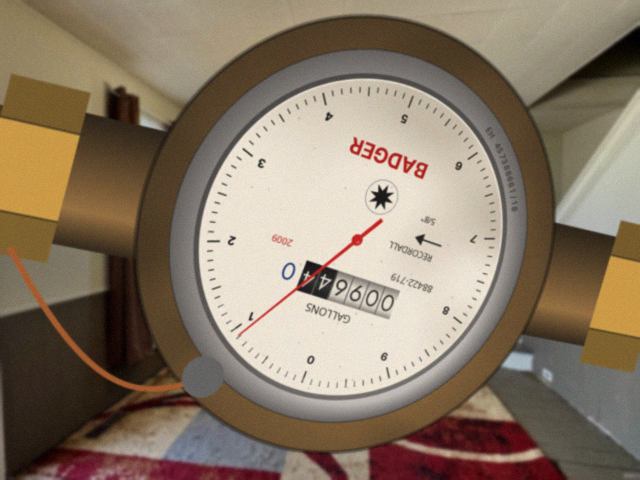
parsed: 96440.9 gal
